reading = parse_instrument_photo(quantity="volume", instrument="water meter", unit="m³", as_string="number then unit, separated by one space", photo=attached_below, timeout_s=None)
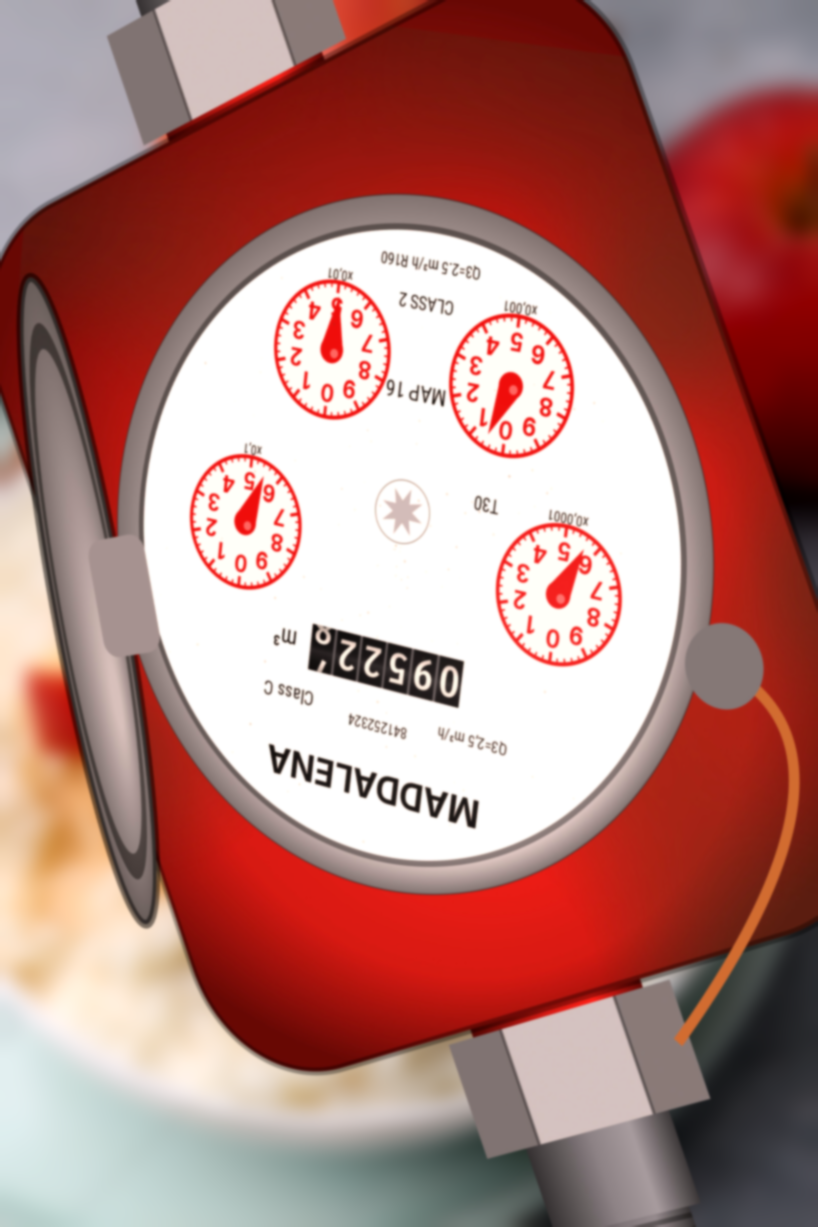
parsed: 95227.5505 m³
